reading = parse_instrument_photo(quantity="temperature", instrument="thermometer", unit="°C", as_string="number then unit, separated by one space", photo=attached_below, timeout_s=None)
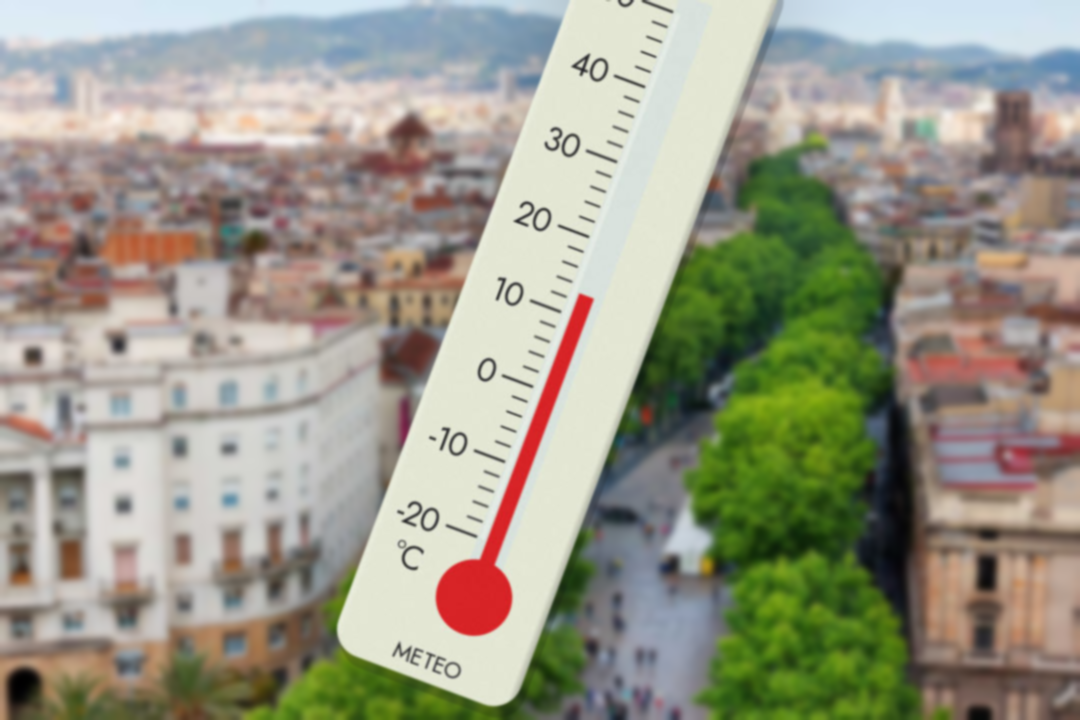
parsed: 13 °C
